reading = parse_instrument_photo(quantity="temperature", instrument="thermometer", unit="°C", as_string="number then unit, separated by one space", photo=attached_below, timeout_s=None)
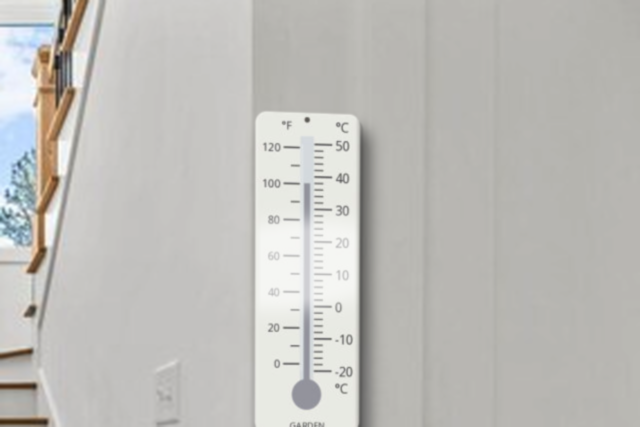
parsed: 38 °C
